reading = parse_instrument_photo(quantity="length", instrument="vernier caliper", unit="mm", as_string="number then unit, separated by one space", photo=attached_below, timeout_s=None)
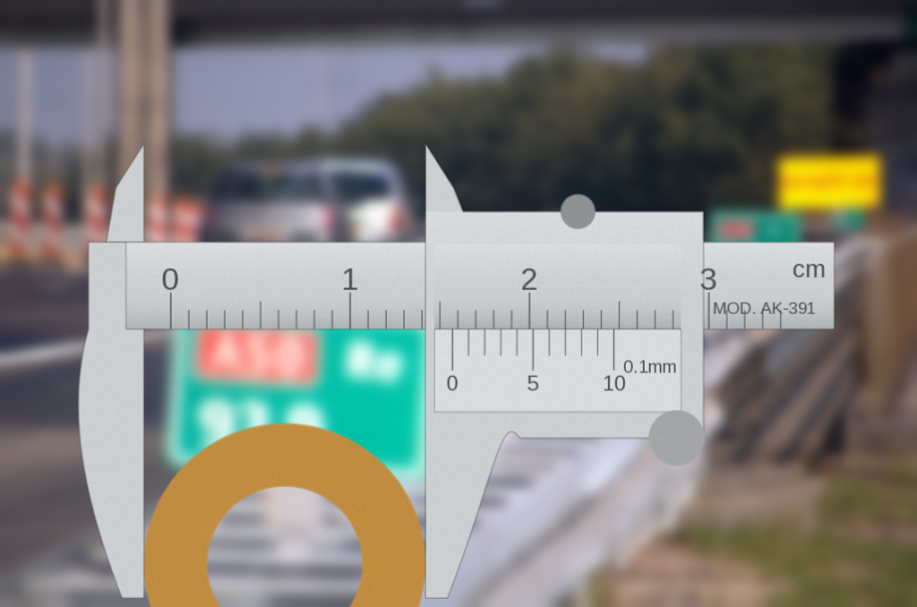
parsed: 15.7 mm
